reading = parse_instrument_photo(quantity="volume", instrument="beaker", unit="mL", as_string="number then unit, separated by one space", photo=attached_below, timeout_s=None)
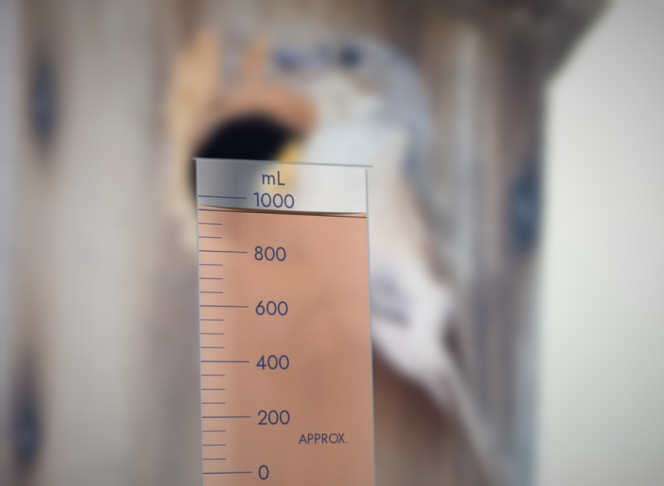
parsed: 950 mL
